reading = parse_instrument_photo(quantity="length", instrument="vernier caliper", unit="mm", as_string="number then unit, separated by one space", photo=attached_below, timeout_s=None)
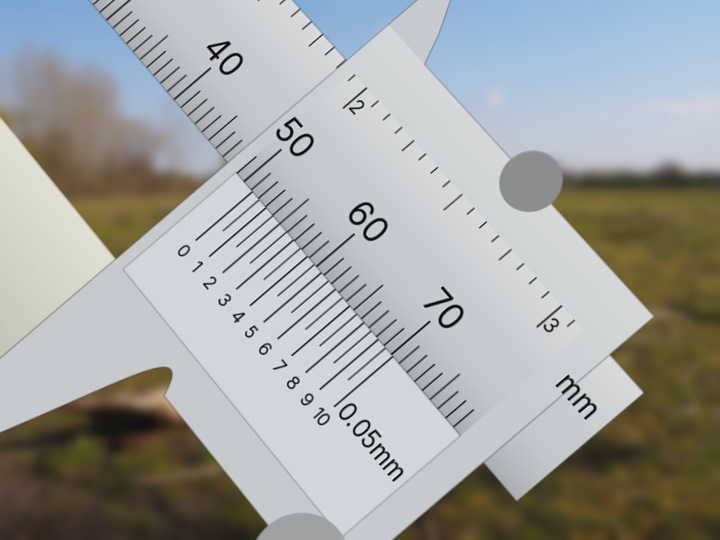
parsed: 51.2 mm
